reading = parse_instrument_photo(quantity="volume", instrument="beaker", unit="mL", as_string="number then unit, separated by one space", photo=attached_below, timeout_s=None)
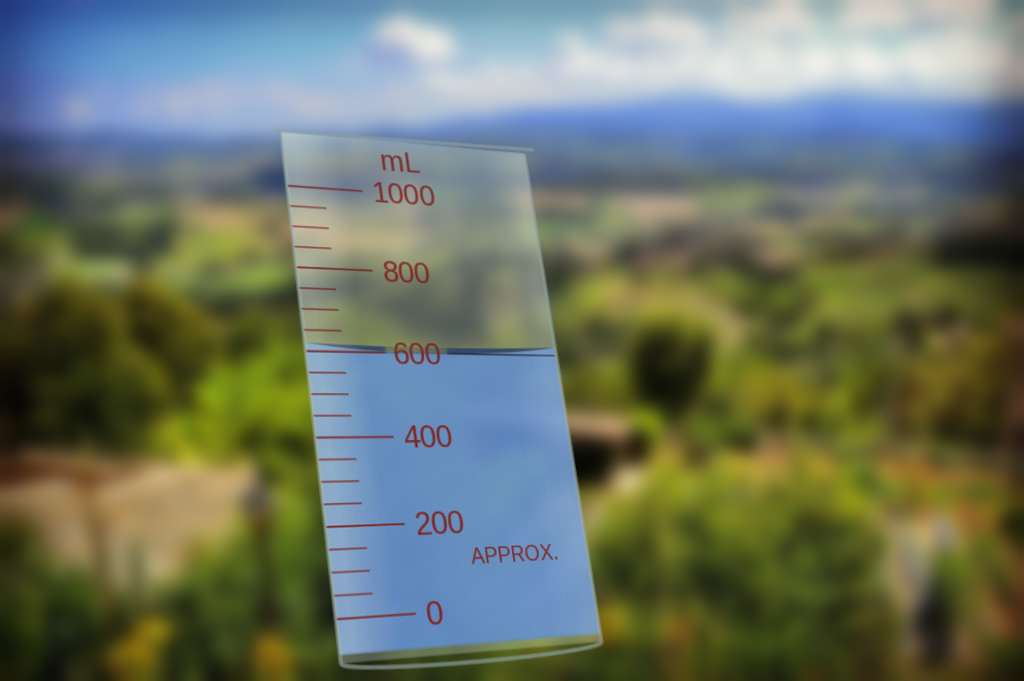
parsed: 600 mL
